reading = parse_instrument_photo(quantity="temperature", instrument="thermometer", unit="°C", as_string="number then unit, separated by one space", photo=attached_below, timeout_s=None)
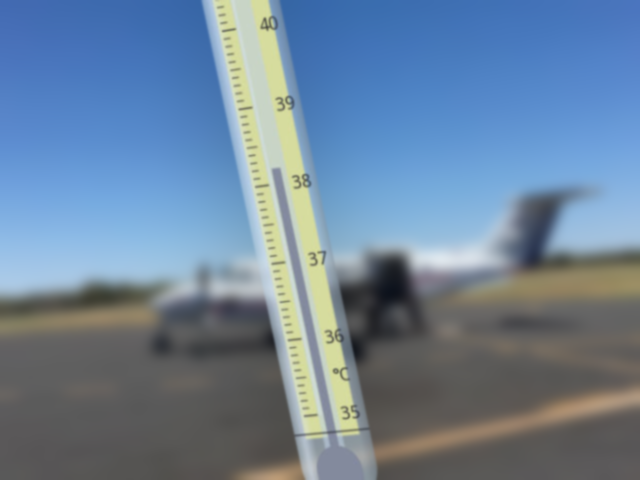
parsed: 38.2 °C
